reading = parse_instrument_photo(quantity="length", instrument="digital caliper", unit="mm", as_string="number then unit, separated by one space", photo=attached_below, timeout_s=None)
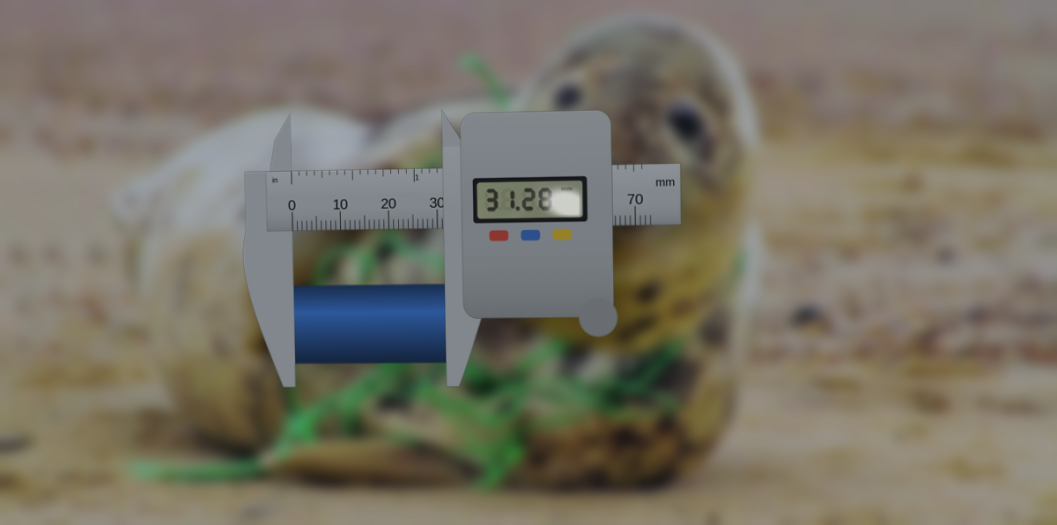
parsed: 31.28 mm
